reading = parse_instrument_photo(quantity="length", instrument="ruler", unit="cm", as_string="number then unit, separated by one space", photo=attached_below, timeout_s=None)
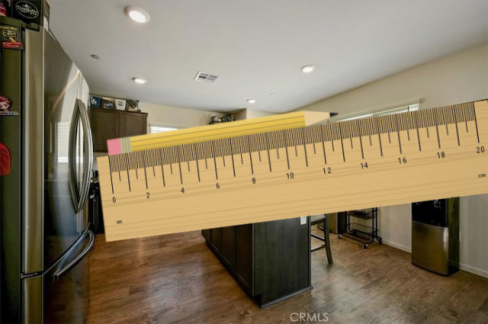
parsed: 13 cm
